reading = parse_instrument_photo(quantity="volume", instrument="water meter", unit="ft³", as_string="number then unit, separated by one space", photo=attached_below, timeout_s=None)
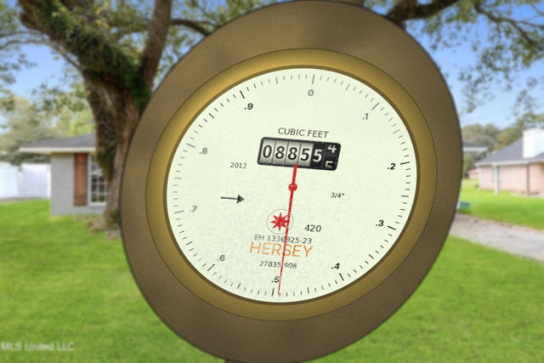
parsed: 88554.49 ft³
